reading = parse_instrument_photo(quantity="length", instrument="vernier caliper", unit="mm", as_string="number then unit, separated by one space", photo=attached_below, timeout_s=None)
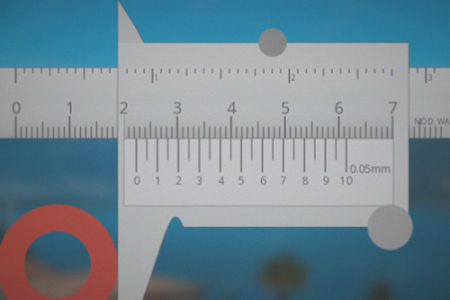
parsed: 22.4 mm
